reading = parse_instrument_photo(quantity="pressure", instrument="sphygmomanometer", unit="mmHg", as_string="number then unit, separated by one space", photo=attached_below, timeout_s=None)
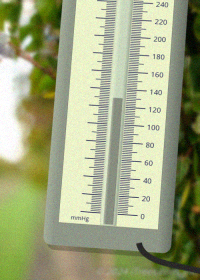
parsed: 130 mmHg
